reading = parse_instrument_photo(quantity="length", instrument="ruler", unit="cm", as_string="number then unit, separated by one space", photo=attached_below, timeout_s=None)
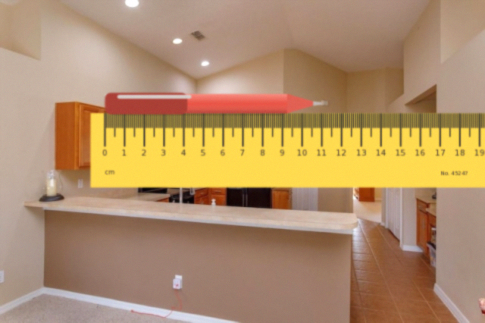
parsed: 11 cm
